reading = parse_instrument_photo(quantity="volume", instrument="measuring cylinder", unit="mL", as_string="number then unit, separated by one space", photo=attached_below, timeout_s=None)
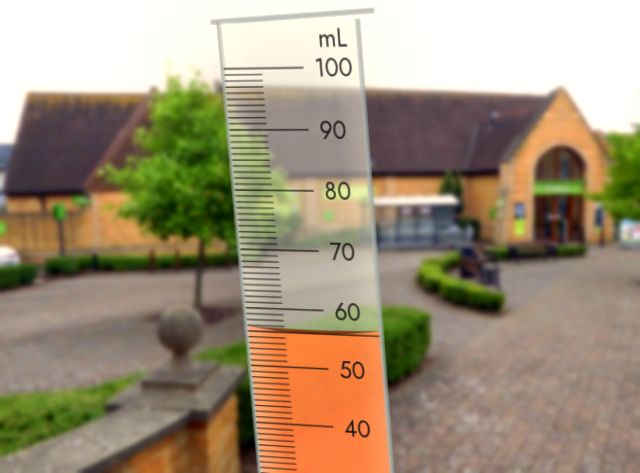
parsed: 56 mL
